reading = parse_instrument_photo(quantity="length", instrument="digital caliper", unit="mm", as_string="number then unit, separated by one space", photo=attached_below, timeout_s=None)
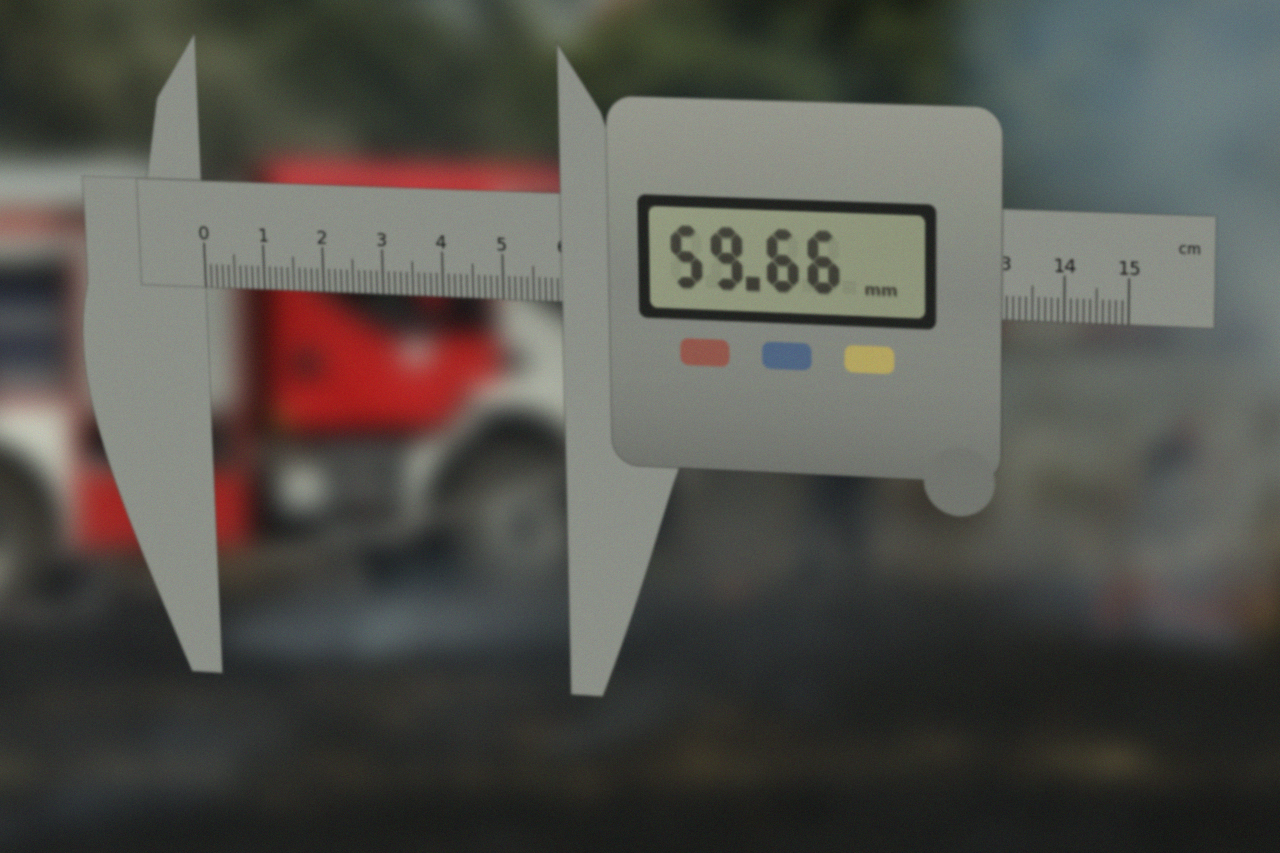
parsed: 59.66 mm
